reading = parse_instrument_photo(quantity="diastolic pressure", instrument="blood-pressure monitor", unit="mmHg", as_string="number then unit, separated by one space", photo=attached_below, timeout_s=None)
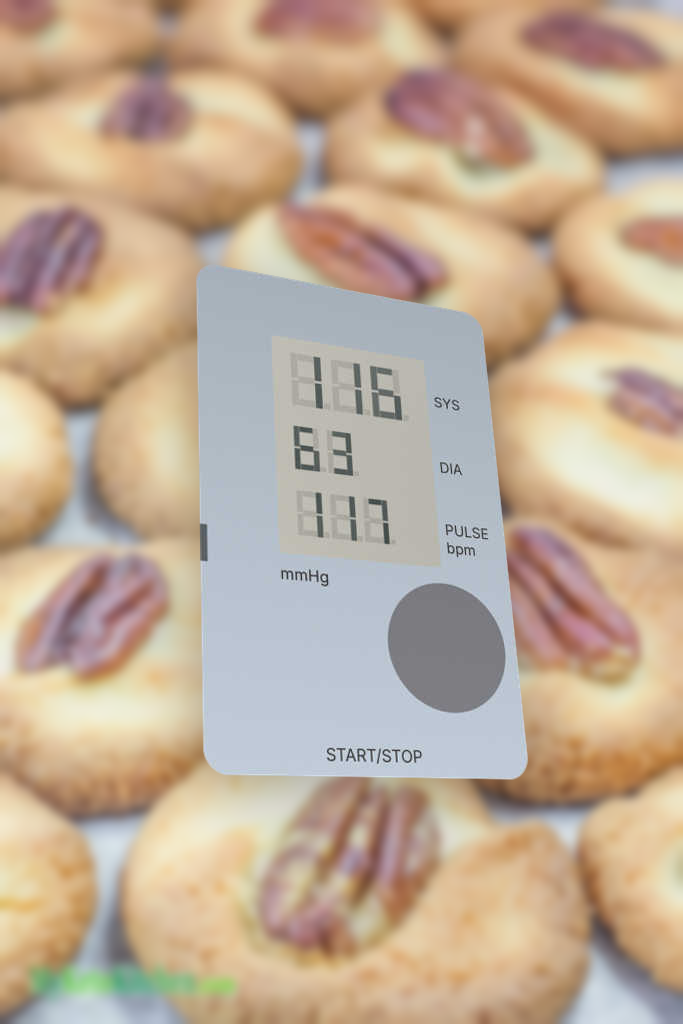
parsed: 63 mmHg
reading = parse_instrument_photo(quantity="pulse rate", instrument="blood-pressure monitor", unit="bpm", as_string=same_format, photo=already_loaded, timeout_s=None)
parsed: 117 bpm
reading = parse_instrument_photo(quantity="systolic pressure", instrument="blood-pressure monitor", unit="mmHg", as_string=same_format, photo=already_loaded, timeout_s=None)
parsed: 116 mmHg
